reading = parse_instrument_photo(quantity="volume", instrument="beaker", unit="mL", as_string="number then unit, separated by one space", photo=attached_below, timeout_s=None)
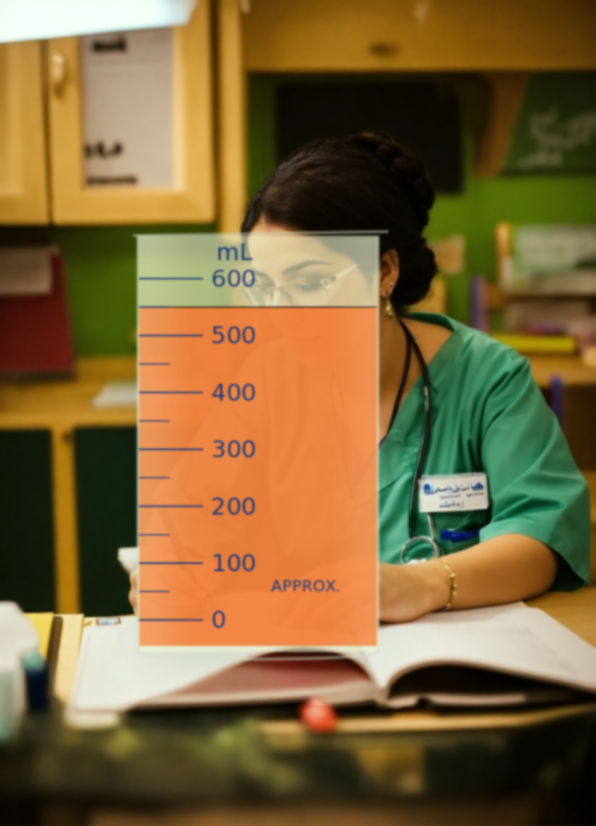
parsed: 550 mL
